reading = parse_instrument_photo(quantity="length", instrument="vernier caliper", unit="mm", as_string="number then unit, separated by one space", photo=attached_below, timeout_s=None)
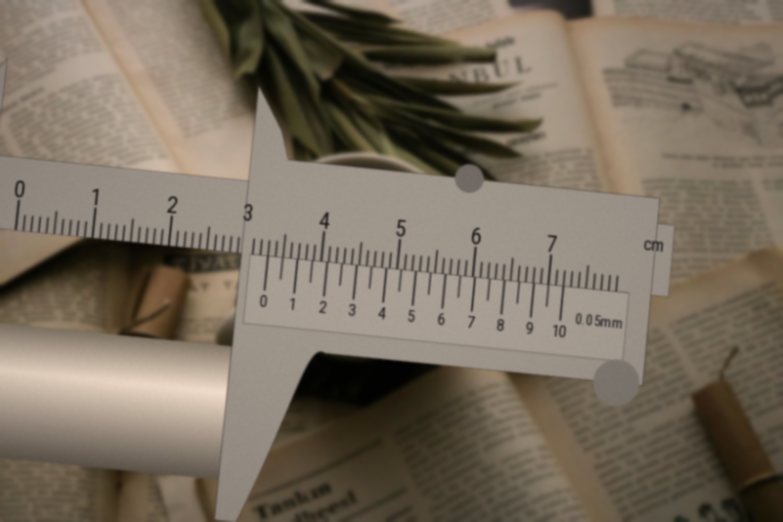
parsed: 33.0 mm
